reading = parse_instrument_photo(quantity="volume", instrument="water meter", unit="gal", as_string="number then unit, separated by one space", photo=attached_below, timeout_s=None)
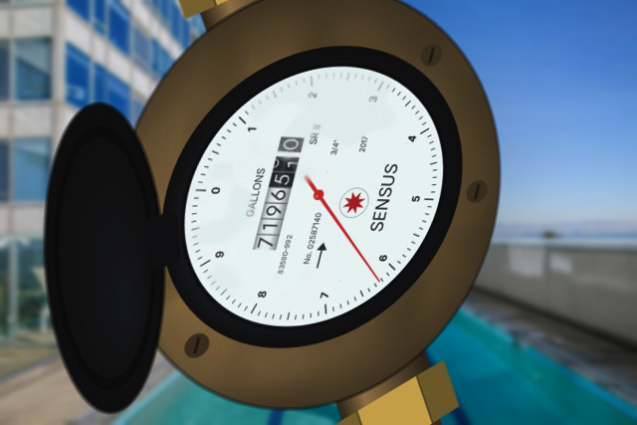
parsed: 7196506.2 gal
